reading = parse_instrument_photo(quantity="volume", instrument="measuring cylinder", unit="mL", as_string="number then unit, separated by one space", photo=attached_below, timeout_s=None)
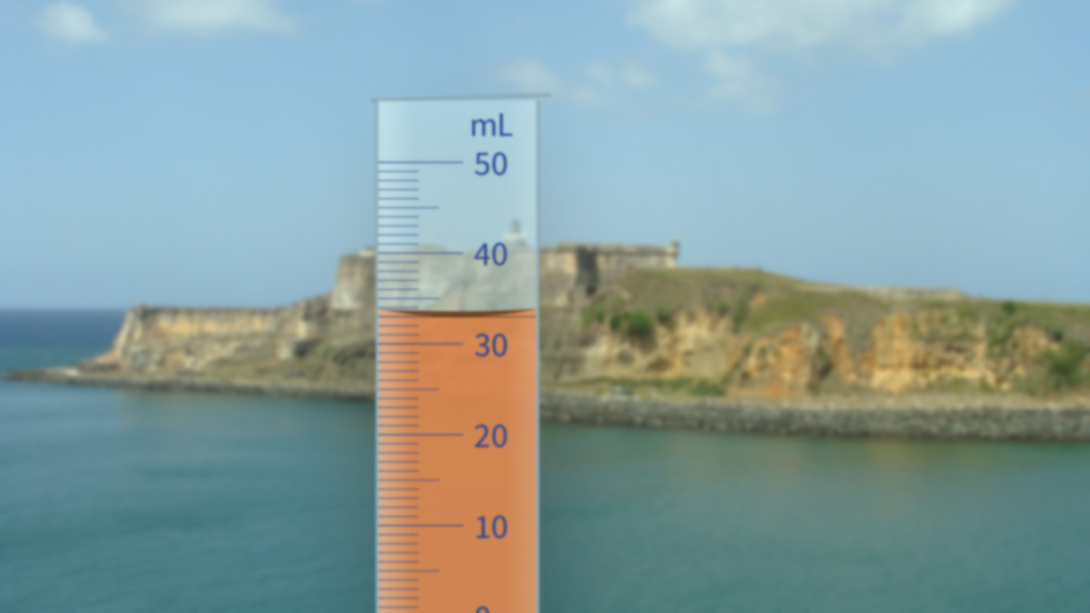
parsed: 33 mL
